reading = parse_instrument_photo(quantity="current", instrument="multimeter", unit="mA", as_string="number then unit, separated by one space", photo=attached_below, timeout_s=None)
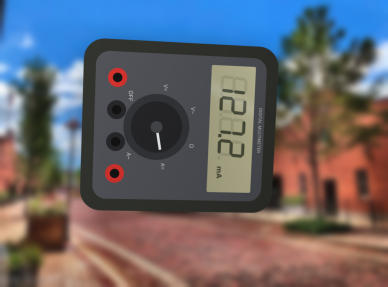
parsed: 127.2 mA
